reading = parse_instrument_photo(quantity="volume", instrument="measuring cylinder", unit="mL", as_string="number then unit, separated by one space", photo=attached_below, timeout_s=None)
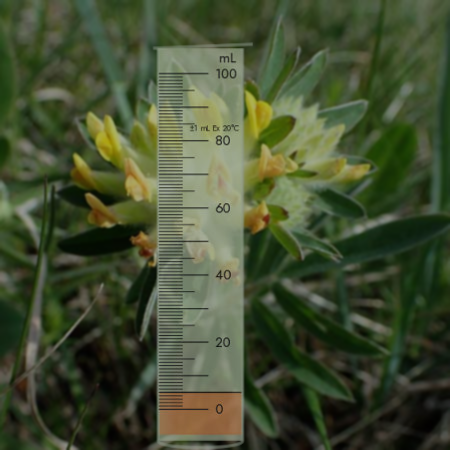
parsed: 5 mL
